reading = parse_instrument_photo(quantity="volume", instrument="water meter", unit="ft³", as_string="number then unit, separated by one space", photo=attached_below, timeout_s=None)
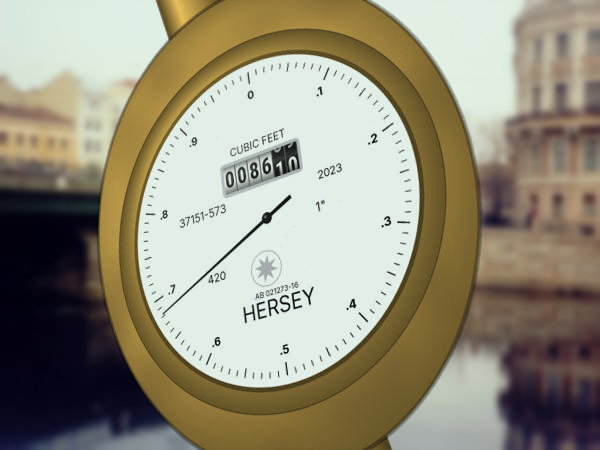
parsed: 8609.68 ft³
